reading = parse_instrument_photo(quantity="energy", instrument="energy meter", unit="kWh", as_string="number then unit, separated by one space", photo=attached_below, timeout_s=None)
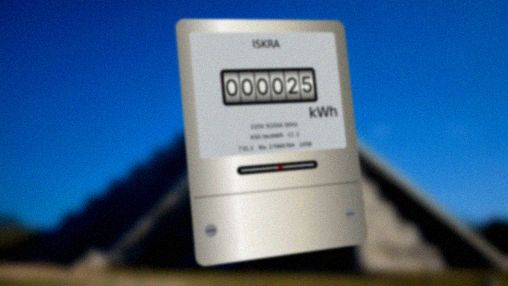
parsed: 25 kWh
